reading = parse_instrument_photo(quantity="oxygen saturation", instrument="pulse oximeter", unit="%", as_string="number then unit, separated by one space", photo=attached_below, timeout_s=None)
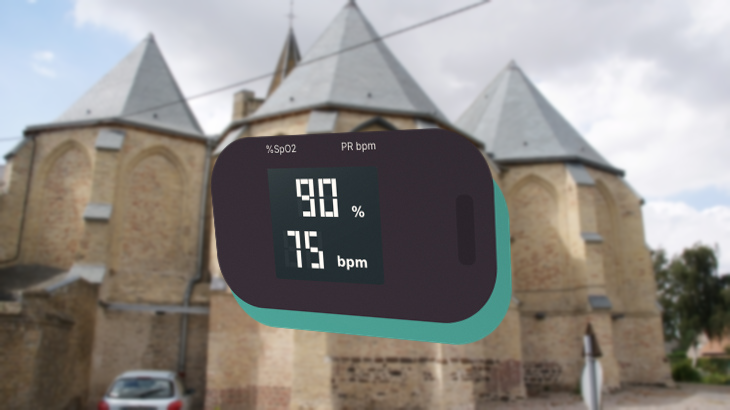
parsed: 90 %
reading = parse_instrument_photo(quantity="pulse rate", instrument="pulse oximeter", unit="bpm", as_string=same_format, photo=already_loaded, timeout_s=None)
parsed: 75 bpm
